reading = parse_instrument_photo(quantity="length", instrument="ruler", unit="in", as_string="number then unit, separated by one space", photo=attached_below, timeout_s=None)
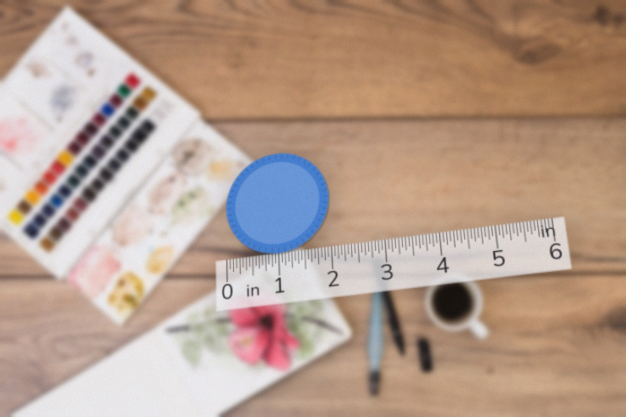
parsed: 2 in
